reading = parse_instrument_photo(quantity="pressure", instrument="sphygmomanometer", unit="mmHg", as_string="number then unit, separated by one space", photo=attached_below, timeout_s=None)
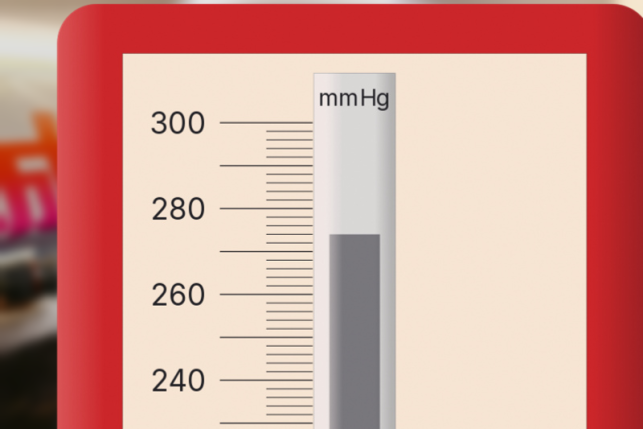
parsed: 274 mmHg
